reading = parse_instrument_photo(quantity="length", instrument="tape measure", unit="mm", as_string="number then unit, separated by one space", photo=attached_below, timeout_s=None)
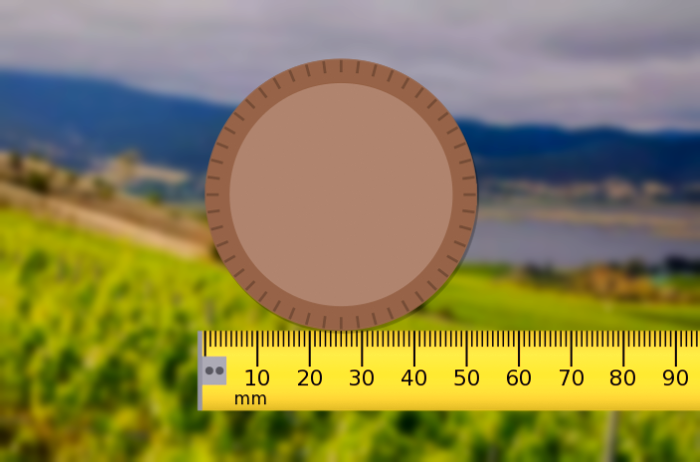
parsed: 52 mm
